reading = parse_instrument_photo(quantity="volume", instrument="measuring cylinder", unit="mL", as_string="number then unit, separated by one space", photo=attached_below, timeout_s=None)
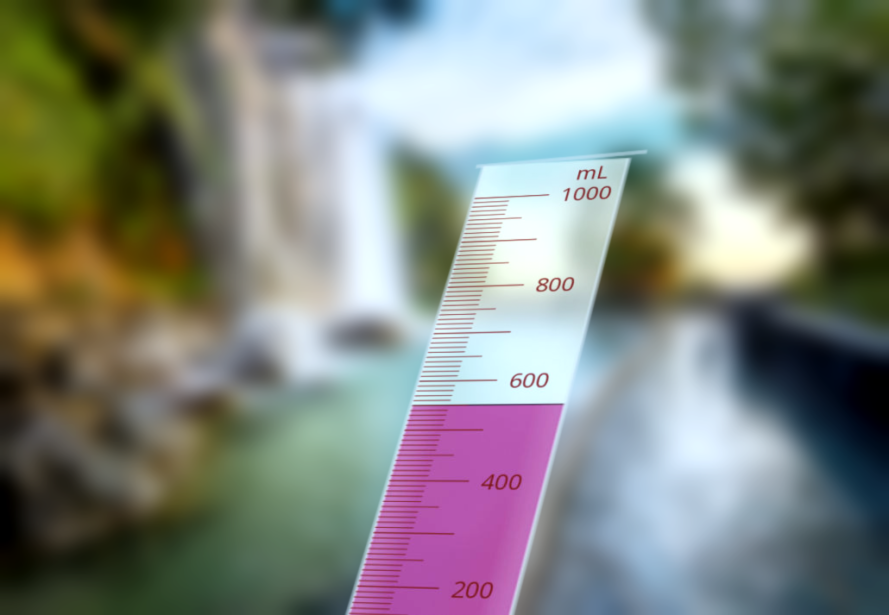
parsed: 550 mL
